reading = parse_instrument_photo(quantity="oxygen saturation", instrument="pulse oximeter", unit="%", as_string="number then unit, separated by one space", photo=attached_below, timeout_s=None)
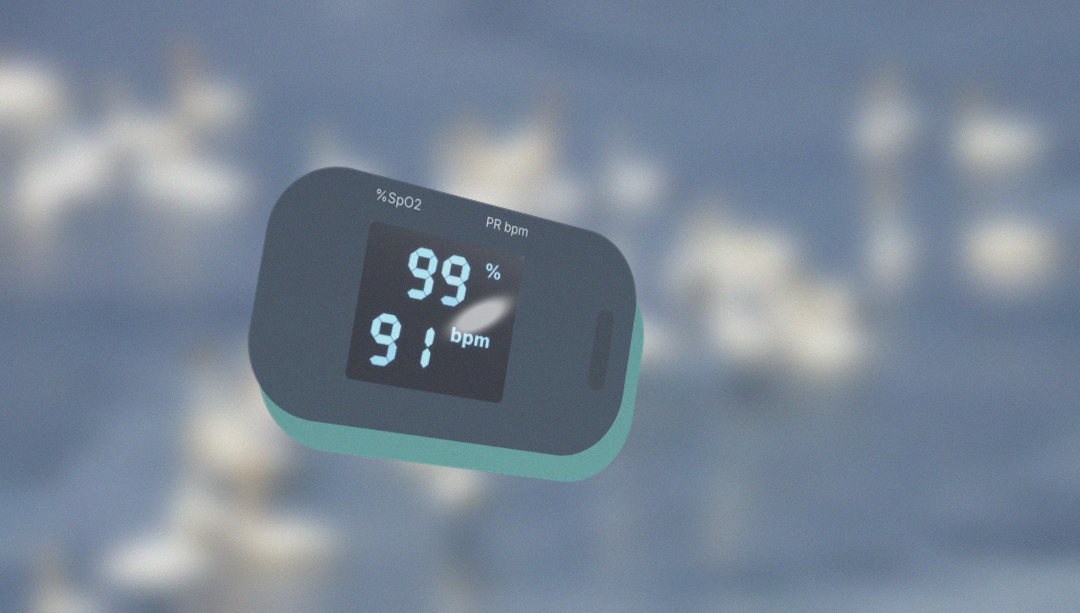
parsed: 99 %
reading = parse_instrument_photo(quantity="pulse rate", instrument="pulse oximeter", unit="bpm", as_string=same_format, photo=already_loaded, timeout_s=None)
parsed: 91 bpm
